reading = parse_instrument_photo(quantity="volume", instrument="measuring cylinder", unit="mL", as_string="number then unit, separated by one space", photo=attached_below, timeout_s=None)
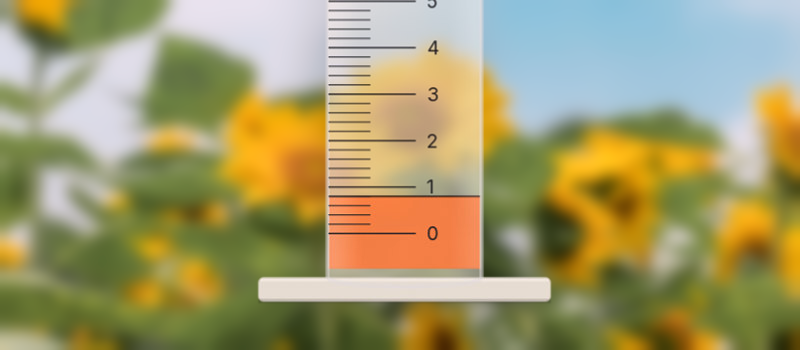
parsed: 0.8 mL
